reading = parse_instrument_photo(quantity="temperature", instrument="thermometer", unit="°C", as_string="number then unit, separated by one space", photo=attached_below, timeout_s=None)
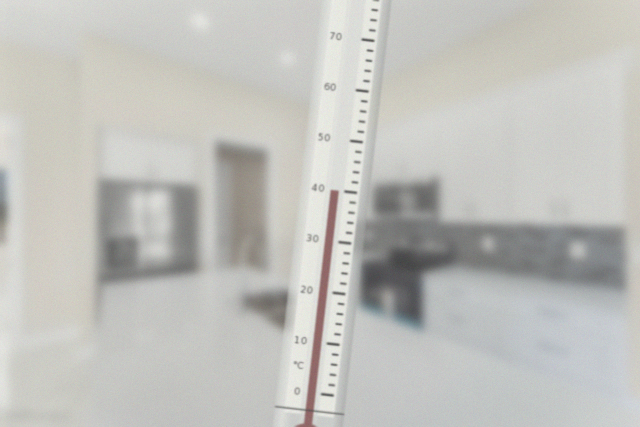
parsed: 40 °C
